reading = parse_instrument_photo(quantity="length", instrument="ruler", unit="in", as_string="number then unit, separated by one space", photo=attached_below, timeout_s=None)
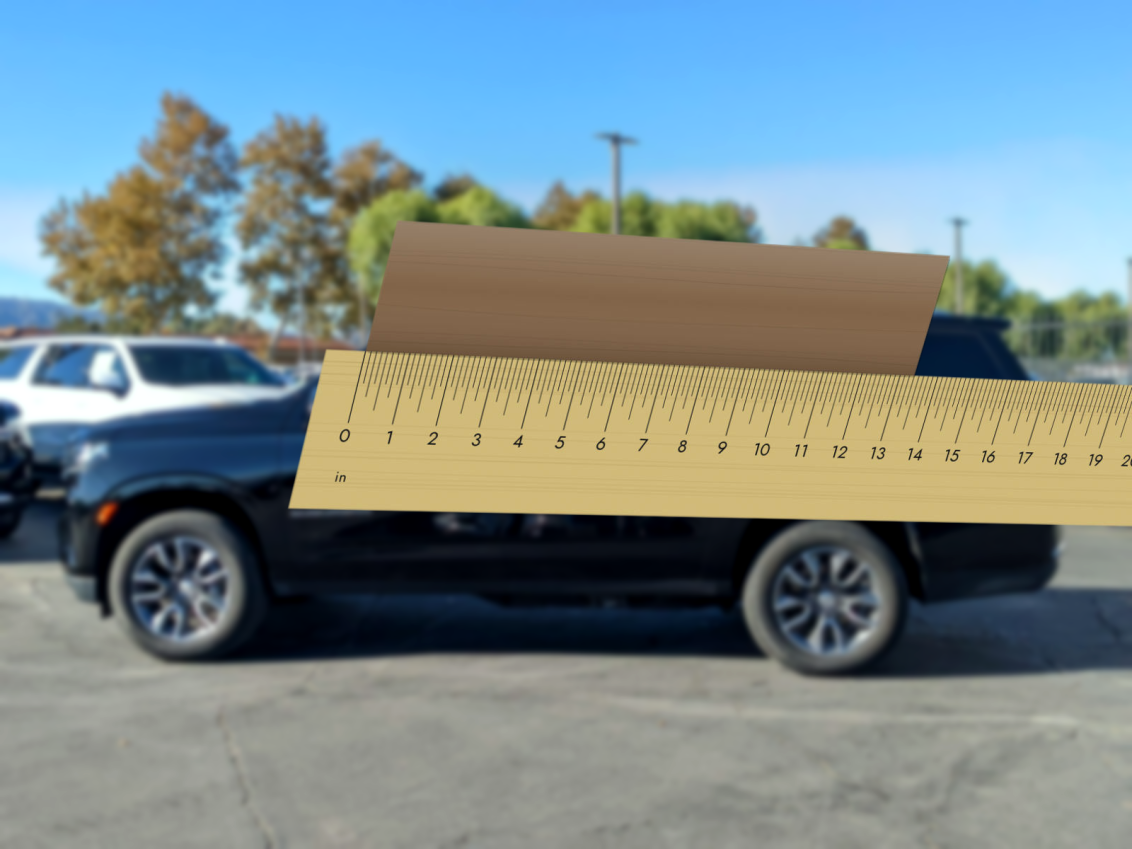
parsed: 13.375 in
